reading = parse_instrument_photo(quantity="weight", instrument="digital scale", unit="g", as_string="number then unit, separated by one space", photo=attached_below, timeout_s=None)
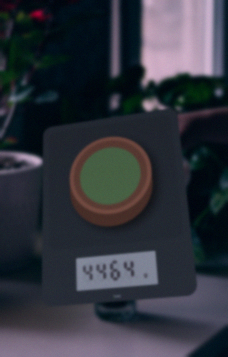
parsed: 4464 g
